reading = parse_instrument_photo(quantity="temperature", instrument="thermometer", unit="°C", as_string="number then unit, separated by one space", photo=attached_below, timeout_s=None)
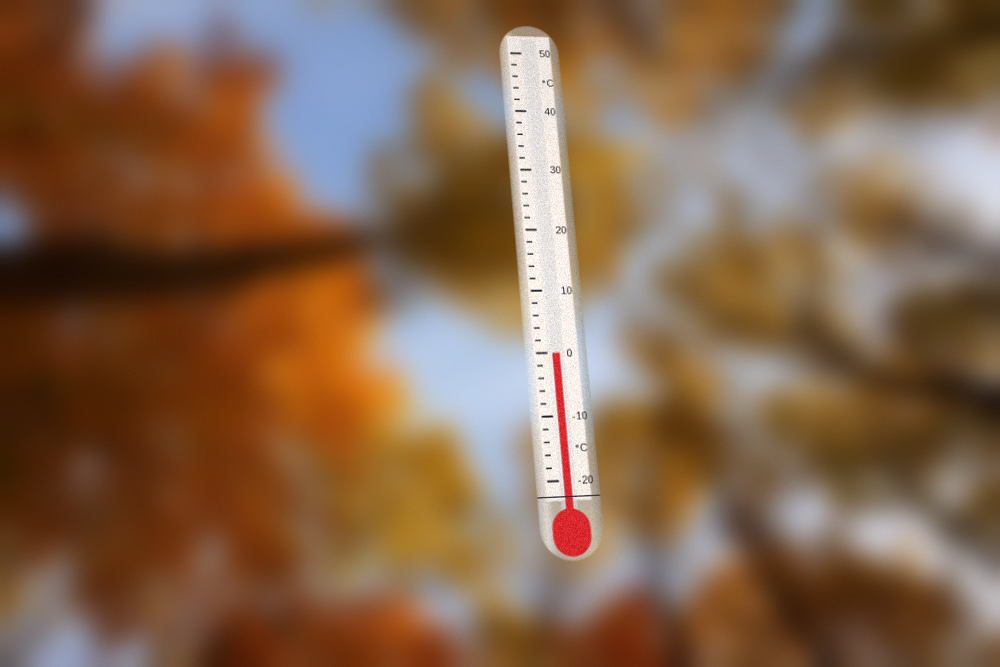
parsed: 0 °C
